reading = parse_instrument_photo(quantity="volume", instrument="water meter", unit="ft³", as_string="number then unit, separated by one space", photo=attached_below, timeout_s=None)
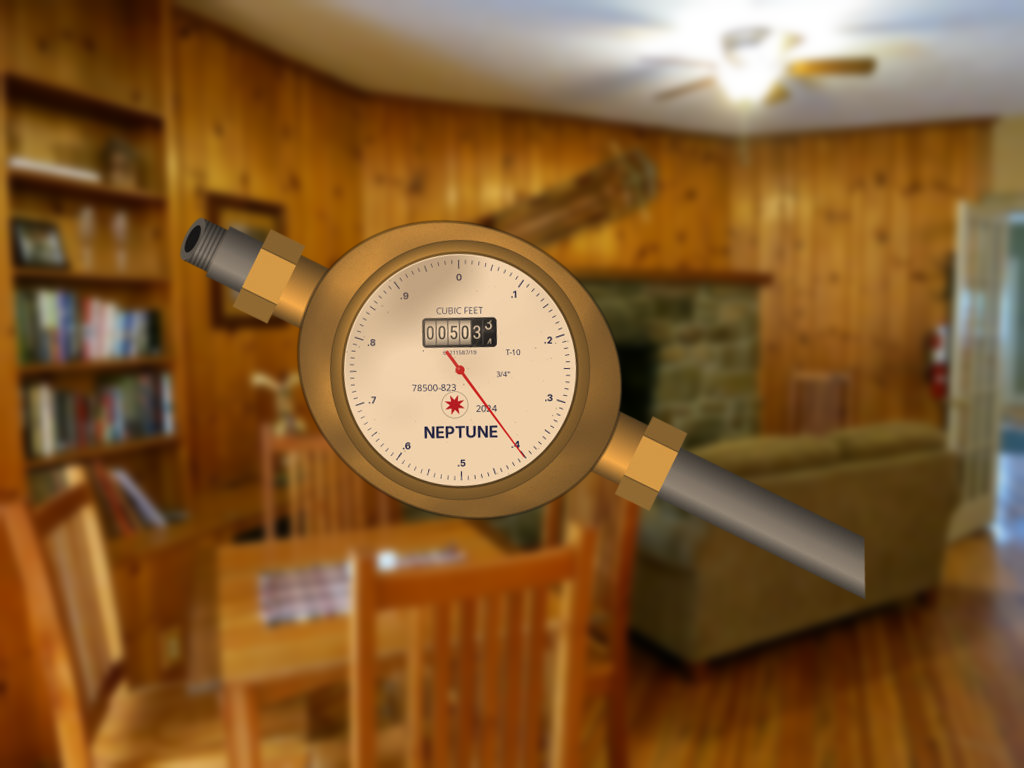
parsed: 5033.40 ft³
